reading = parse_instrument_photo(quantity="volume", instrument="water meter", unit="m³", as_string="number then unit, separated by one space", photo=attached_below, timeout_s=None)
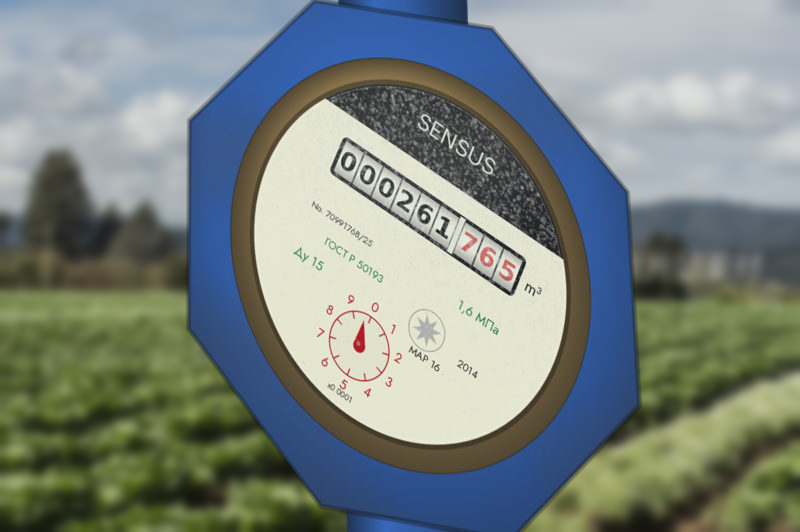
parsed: 261.7649 m³
